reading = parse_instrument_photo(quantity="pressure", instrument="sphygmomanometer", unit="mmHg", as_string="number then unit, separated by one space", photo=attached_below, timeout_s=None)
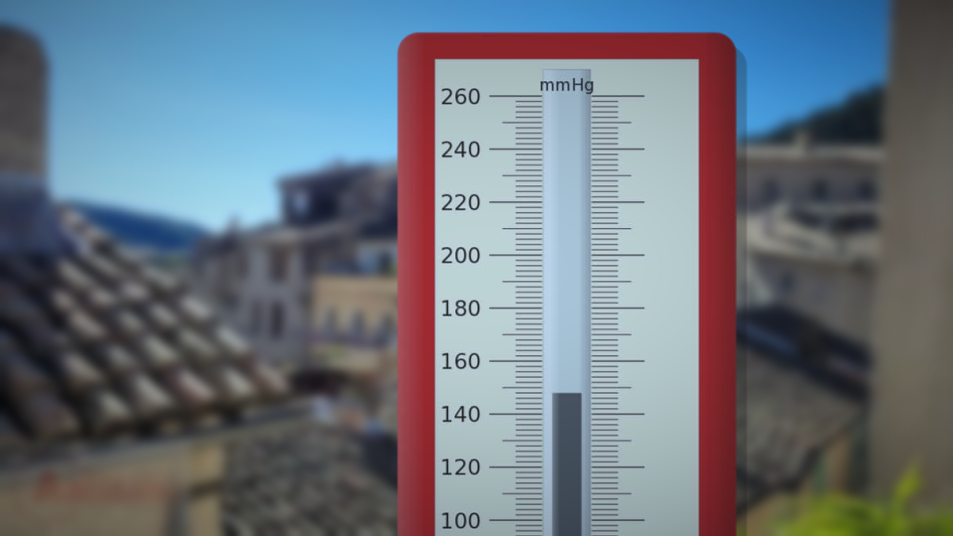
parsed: 148 mmHg
